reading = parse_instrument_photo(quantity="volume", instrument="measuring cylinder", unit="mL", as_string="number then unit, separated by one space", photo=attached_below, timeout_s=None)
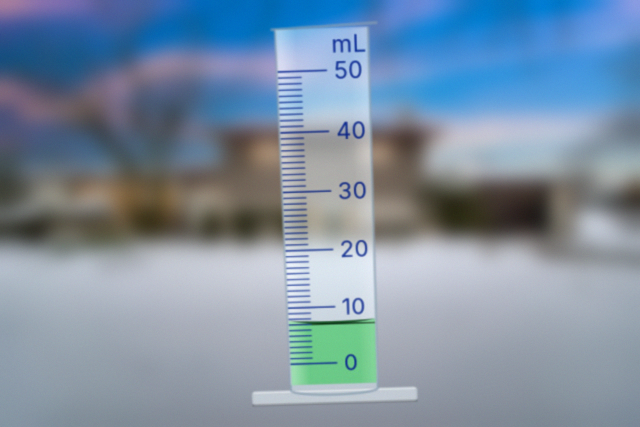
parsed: 7 mL
